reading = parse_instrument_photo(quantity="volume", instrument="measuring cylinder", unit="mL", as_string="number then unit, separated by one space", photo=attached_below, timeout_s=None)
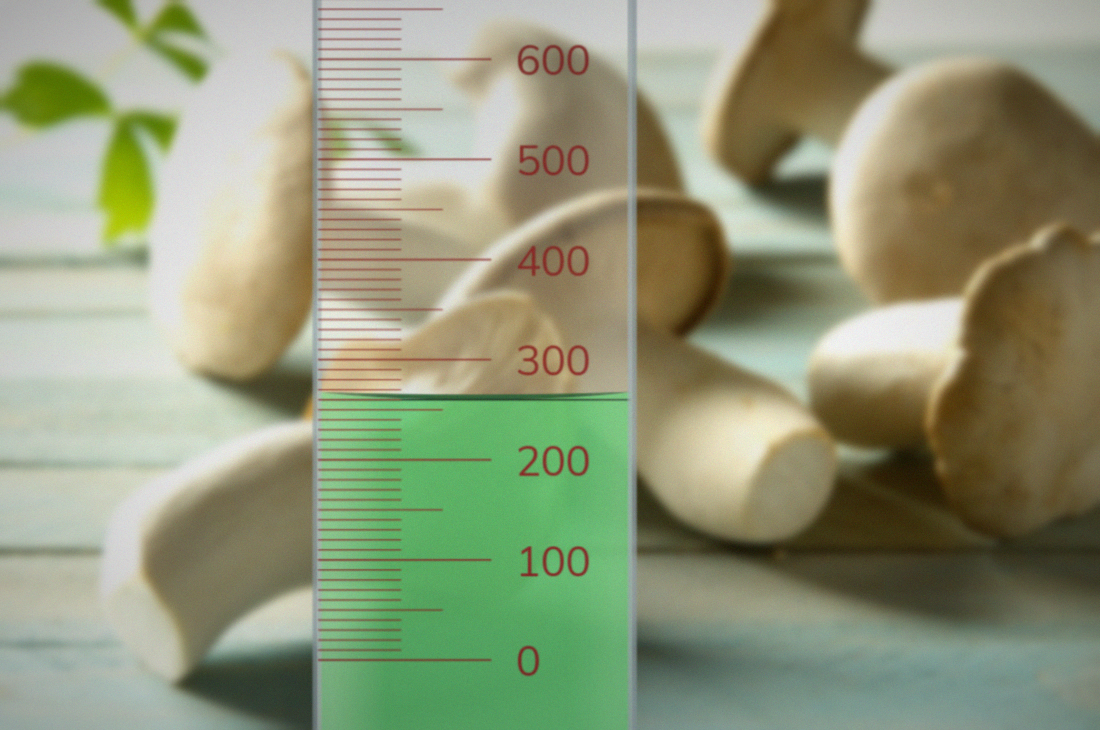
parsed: 260 mL
